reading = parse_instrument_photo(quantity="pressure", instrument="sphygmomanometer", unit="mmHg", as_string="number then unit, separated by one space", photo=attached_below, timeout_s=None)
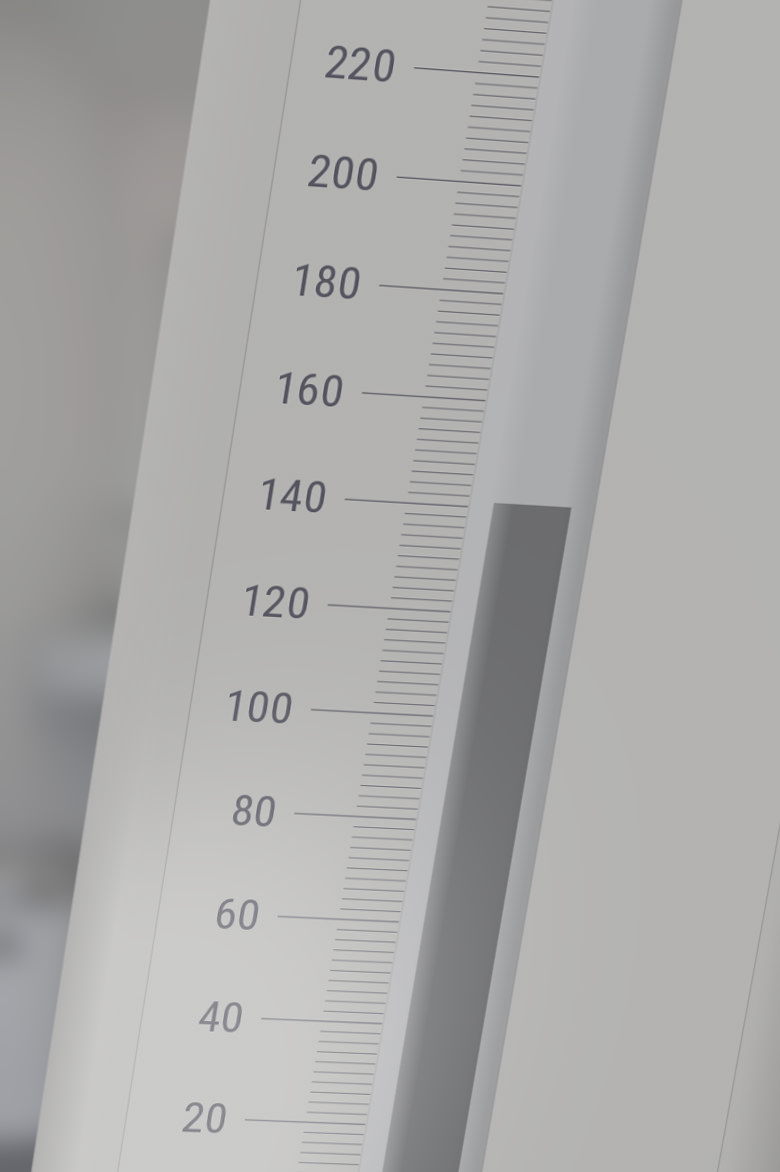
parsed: 141 mmHg
